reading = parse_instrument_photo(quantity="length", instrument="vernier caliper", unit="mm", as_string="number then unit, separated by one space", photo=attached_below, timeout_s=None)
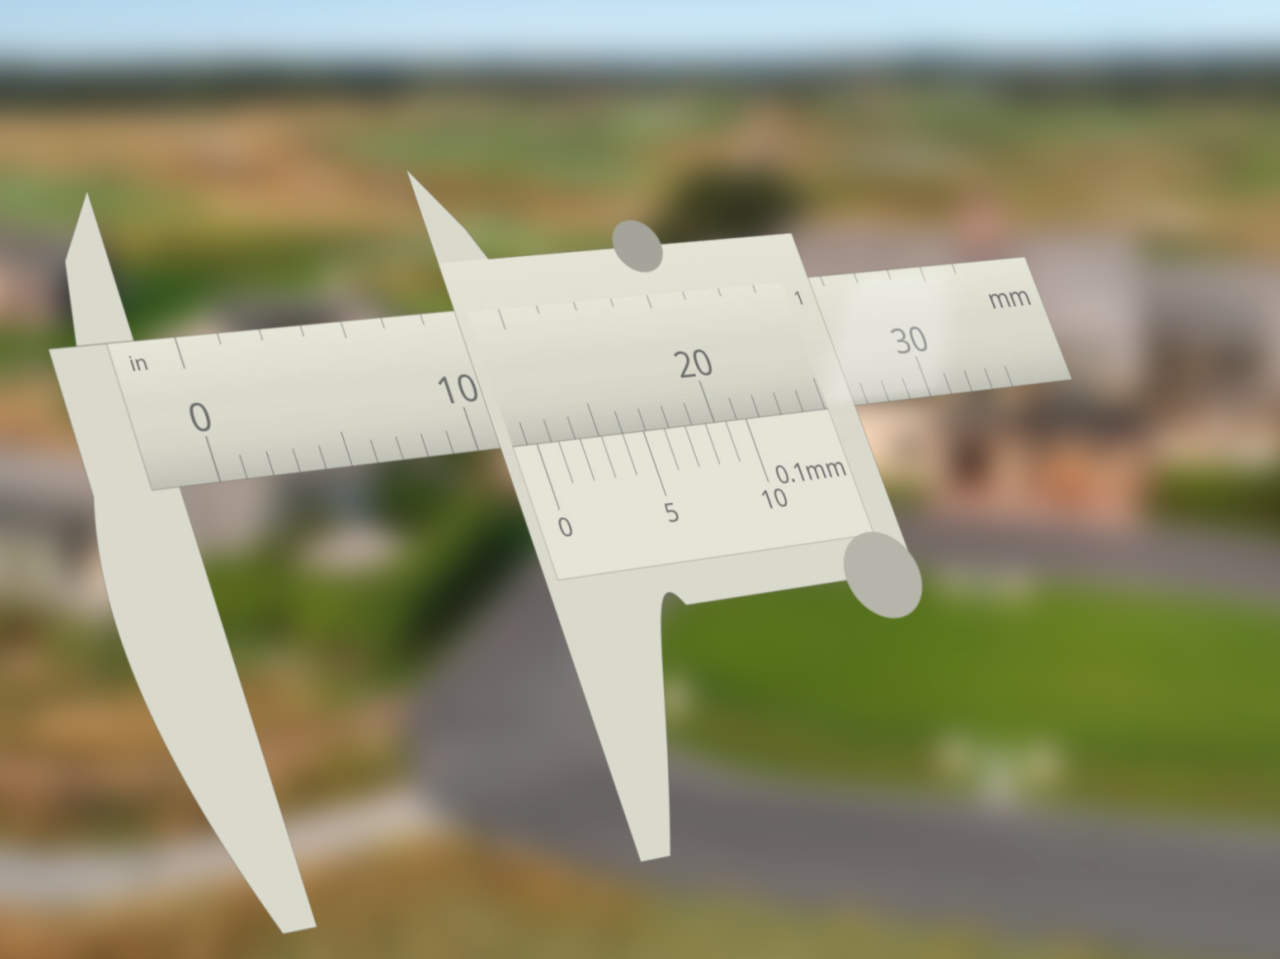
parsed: 12.4 mm
